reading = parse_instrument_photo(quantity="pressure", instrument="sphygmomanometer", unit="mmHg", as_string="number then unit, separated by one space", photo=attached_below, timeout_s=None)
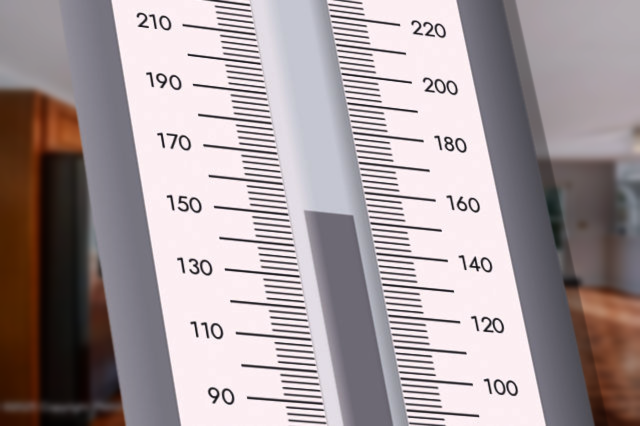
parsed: 152 mmHg
